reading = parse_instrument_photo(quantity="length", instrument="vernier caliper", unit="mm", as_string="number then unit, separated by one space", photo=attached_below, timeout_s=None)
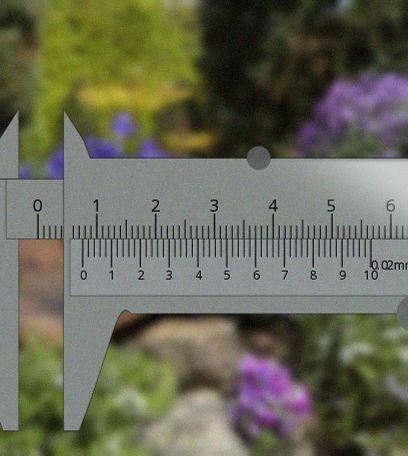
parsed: 7.6 mm
